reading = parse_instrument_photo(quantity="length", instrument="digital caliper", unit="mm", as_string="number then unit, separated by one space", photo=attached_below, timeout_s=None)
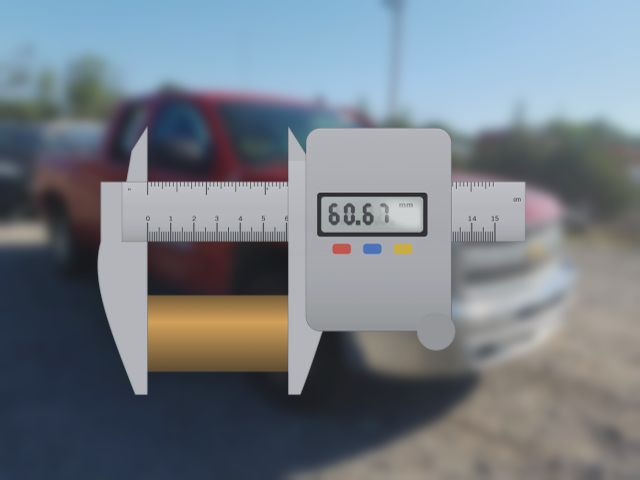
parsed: 60.67 mm
